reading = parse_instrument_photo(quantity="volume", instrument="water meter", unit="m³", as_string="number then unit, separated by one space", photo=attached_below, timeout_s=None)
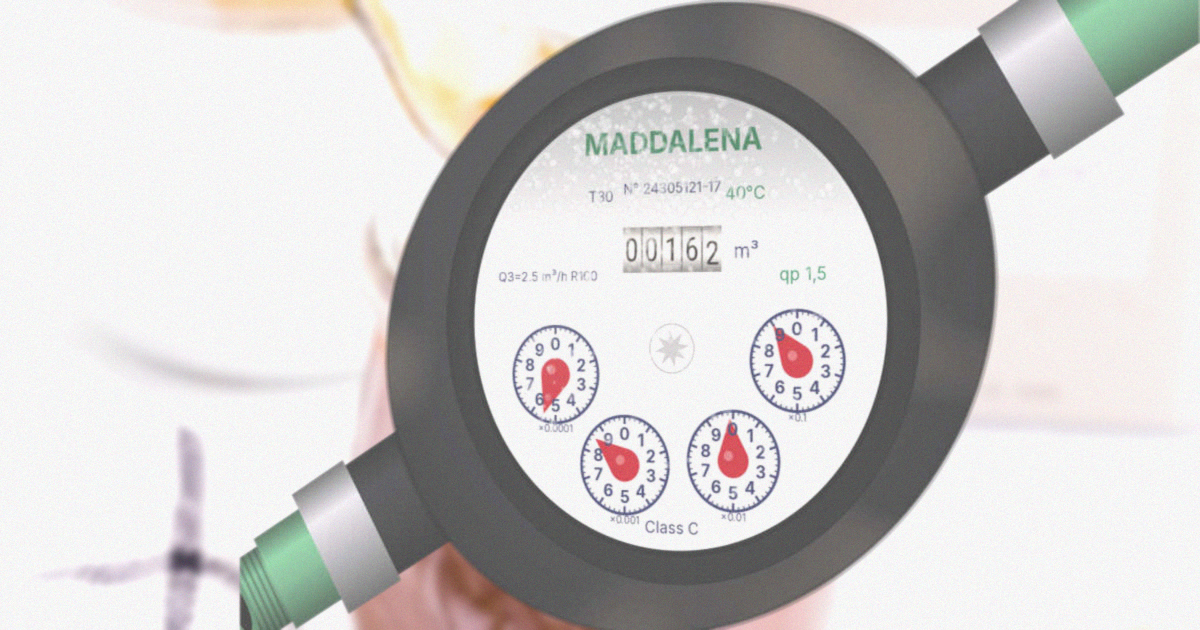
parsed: 161.8985 m³
